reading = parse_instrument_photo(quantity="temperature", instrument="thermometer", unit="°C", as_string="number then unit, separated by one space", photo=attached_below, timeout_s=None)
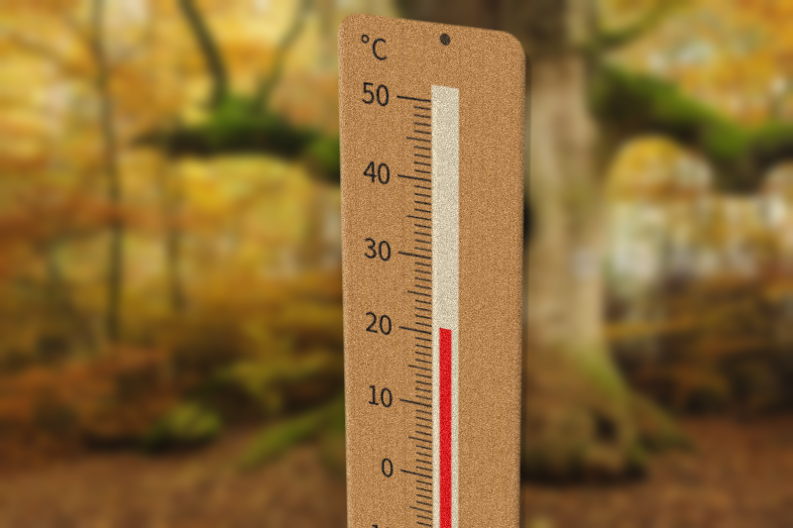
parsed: 21 °C
